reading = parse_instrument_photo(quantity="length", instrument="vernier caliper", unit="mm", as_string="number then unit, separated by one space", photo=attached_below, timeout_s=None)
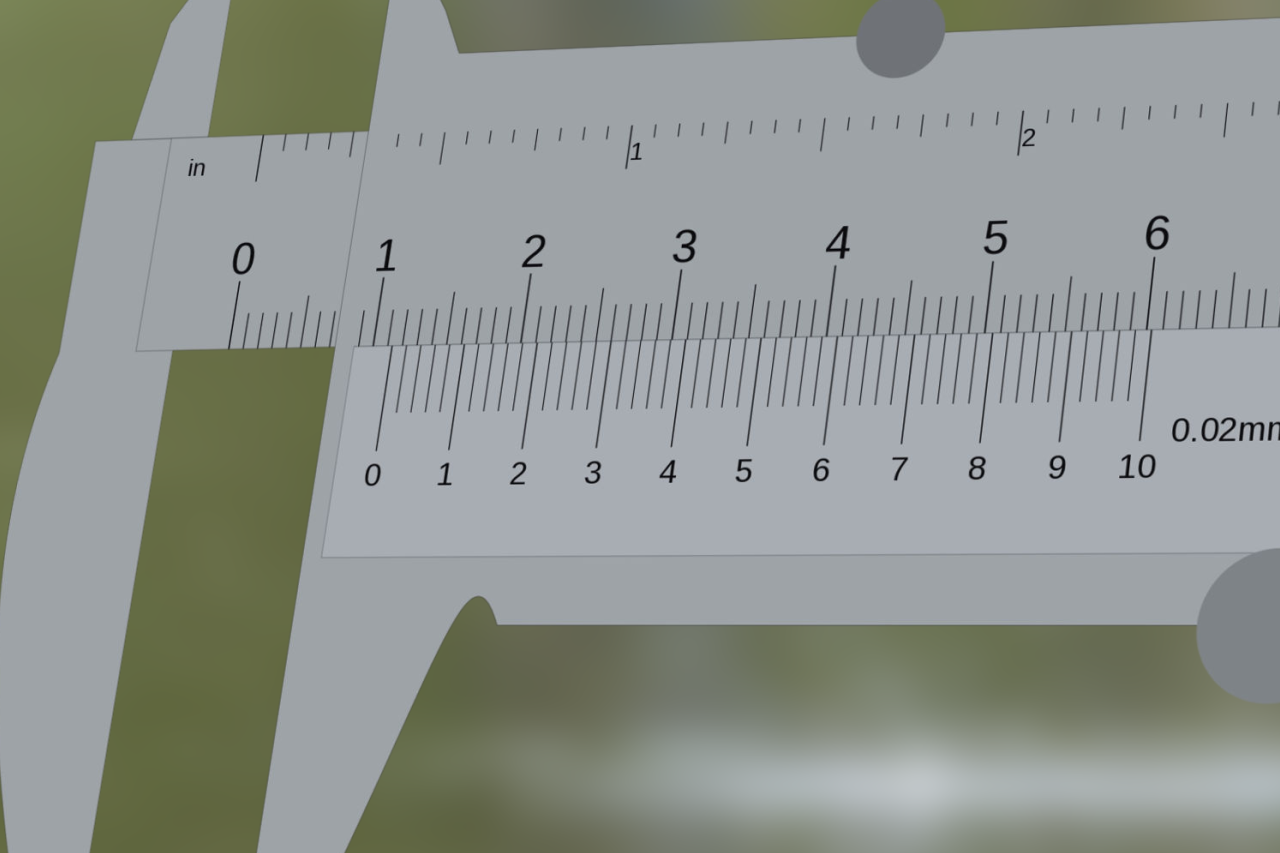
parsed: 11.3 mm
